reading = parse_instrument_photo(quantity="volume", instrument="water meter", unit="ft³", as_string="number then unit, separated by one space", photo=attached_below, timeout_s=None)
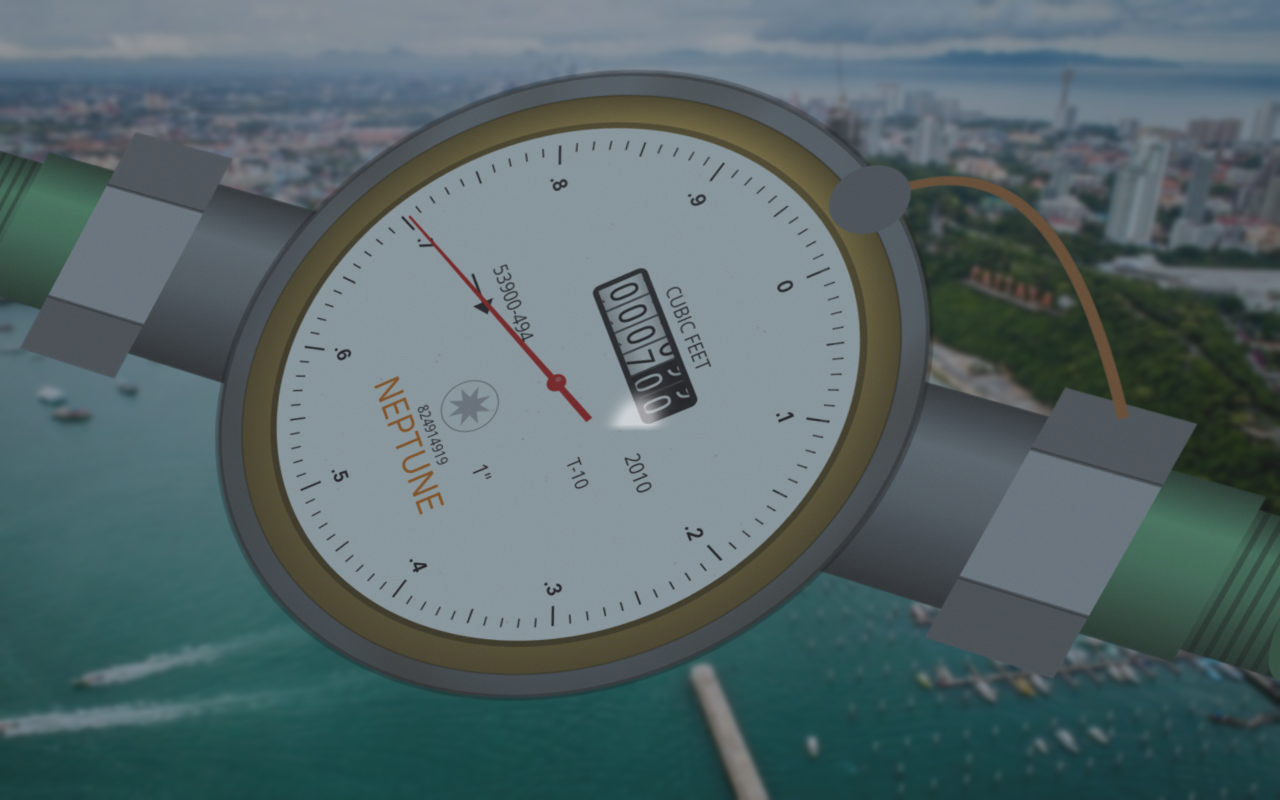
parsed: 699.70 ft³
